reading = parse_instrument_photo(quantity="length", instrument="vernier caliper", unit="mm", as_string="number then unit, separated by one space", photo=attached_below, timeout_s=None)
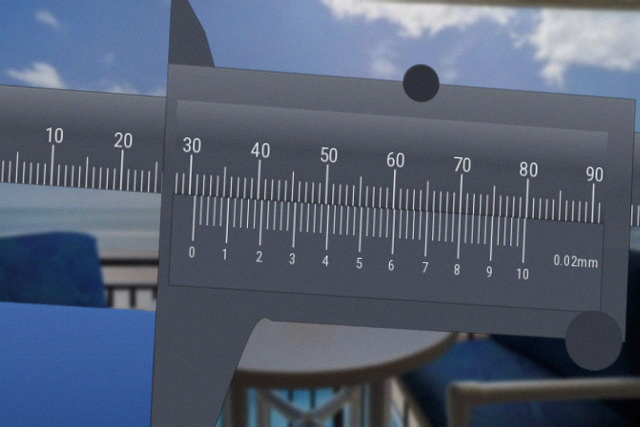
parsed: 30.8 mm
